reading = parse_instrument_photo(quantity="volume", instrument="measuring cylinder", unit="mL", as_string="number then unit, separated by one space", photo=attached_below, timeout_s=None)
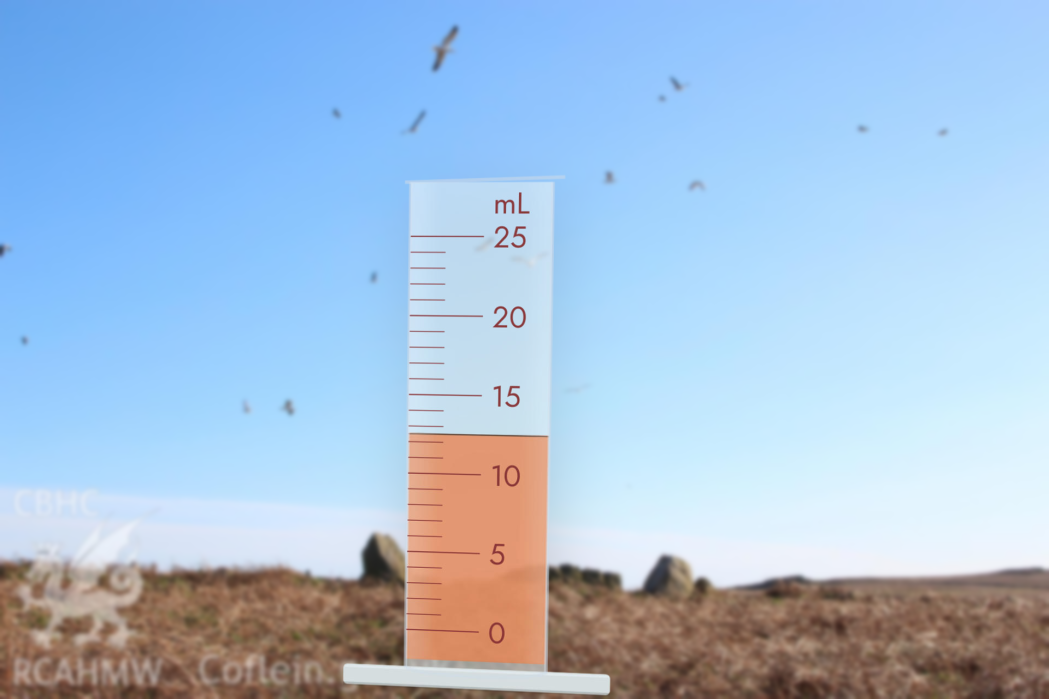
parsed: 12.5 mL
